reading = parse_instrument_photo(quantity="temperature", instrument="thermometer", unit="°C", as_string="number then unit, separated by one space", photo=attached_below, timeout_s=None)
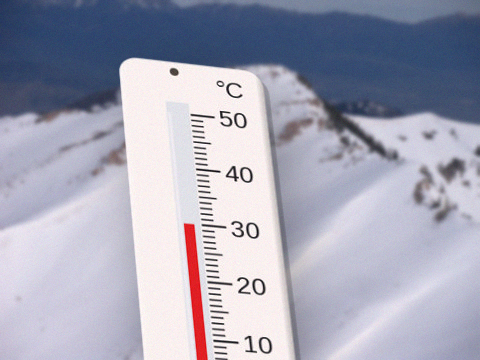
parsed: 30 °C
